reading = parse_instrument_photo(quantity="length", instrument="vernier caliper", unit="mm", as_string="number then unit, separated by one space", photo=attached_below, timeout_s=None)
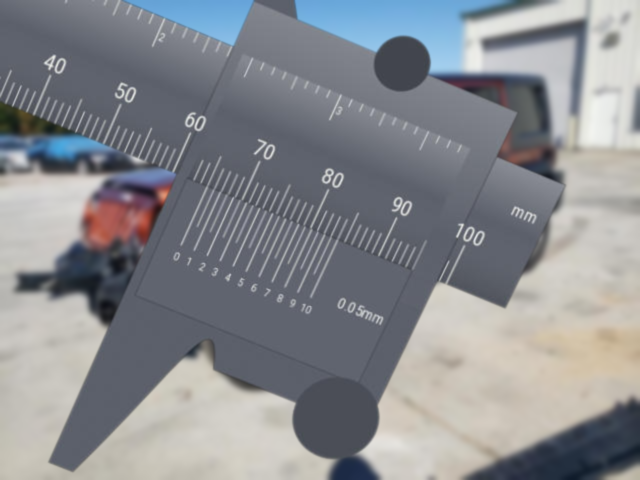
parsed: 65.0 mm
